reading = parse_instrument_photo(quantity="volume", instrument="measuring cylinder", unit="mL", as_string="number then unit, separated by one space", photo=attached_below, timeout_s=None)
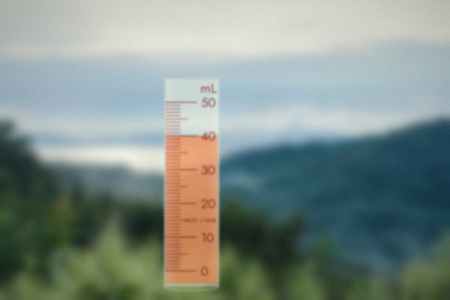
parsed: 40 mL
